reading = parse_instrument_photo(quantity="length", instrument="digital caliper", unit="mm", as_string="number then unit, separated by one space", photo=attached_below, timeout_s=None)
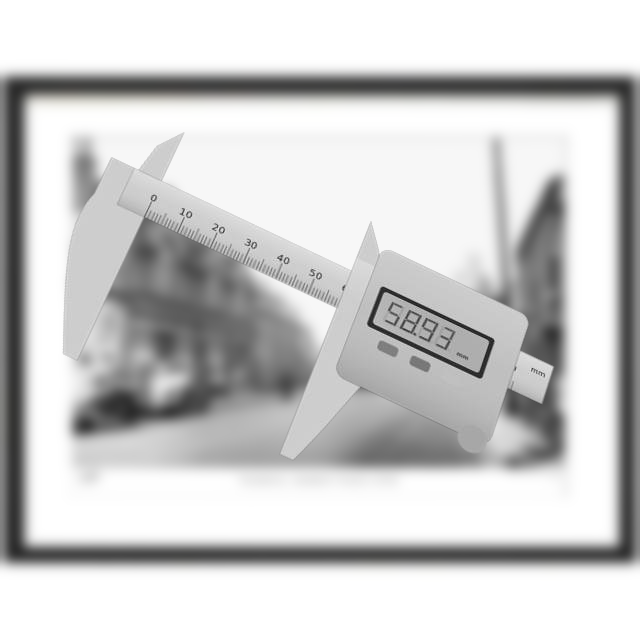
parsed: 58.93 mm
